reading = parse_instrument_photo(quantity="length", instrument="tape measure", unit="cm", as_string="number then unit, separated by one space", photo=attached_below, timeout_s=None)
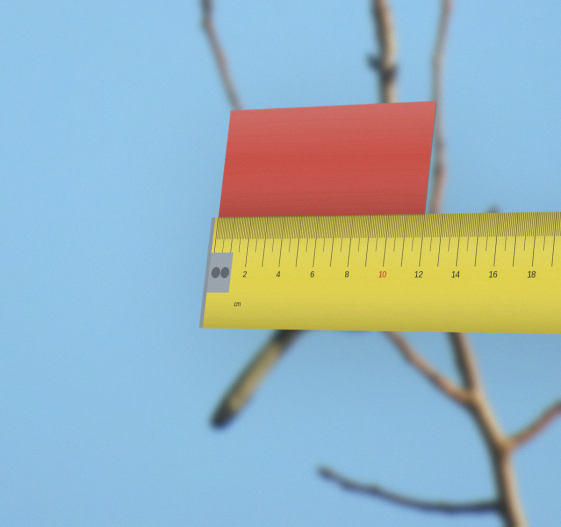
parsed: 12 cm
